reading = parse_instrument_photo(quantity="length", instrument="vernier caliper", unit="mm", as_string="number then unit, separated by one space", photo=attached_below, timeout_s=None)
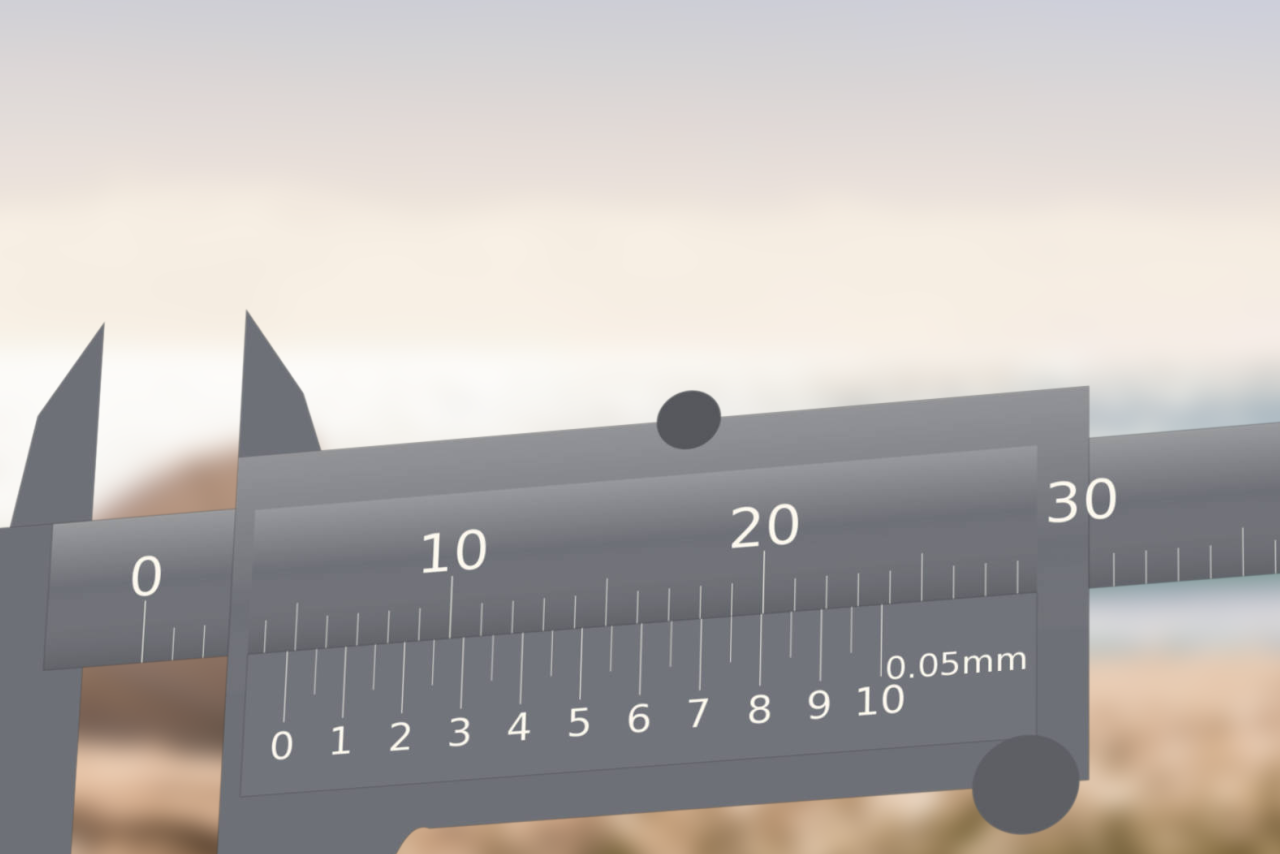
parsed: 4.75 mm
